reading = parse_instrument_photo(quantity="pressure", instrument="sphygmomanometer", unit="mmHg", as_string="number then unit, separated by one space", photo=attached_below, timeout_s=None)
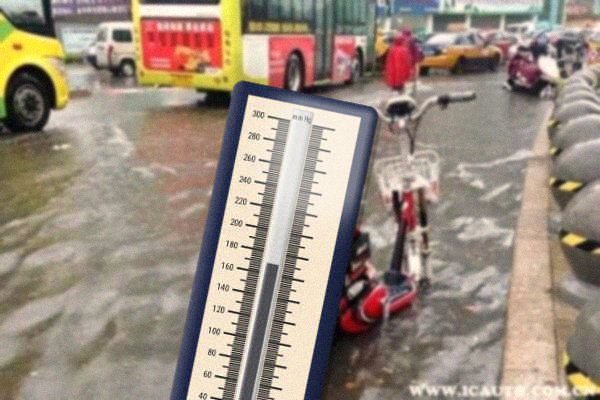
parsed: 170 mmHg
